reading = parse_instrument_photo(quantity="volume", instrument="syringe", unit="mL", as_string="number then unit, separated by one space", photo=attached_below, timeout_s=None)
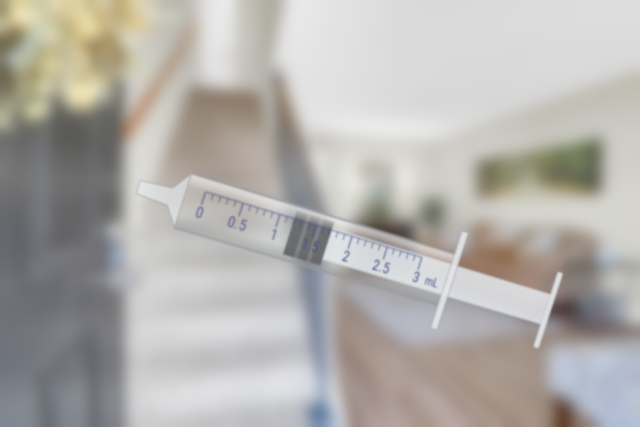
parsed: 1.2 mL
